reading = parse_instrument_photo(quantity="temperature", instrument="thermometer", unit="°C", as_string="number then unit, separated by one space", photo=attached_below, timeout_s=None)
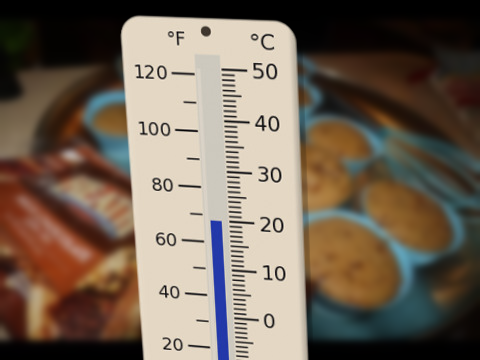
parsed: 20 °C
